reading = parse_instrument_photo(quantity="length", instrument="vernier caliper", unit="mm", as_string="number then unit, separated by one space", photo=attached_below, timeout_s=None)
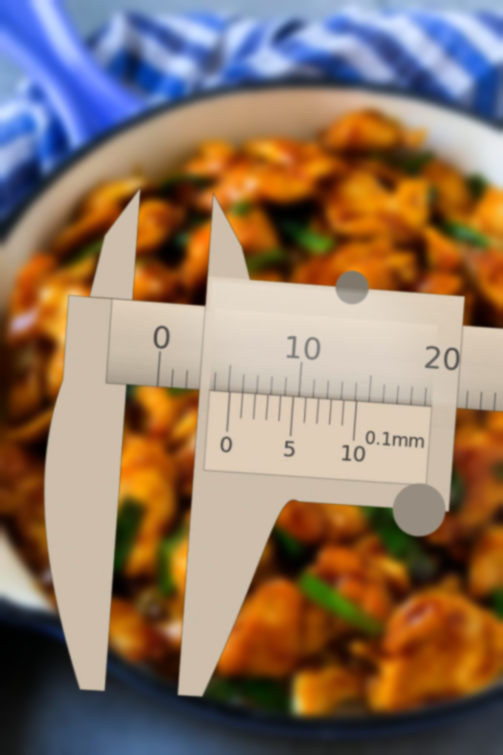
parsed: 5.1 mm
